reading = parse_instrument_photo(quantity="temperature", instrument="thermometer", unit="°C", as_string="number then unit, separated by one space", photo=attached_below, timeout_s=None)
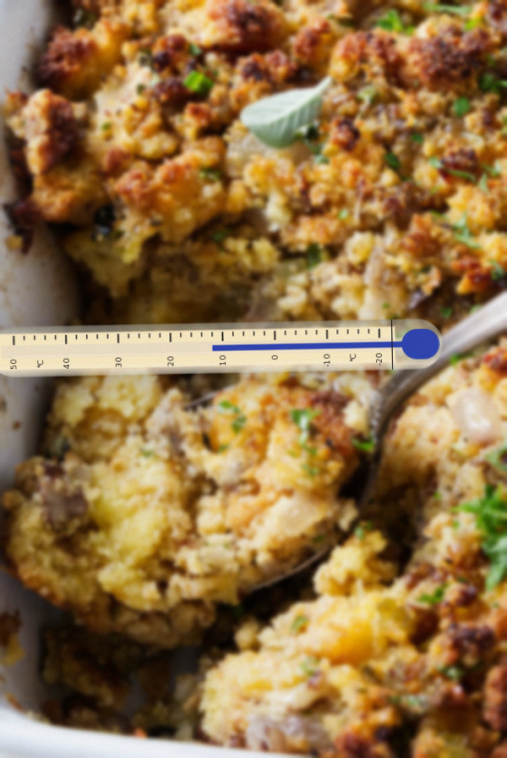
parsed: 12 °C
